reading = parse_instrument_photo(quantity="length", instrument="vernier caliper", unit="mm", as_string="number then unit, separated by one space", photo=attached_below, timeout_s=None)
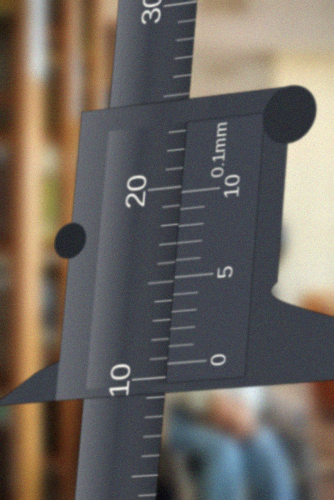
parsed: 10.7 mm
